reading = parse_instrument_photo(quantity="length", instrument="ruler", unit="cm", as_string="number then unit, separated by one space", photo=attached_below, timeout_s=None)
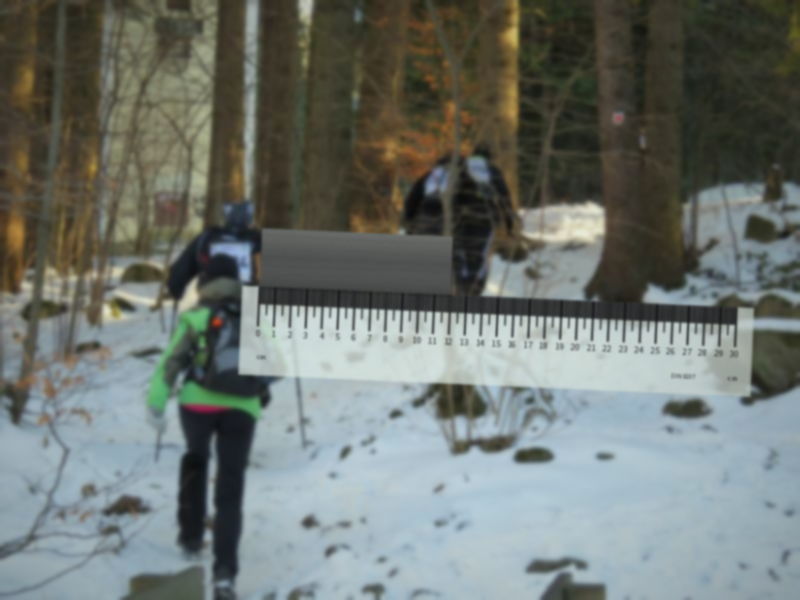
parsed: 12 cm
